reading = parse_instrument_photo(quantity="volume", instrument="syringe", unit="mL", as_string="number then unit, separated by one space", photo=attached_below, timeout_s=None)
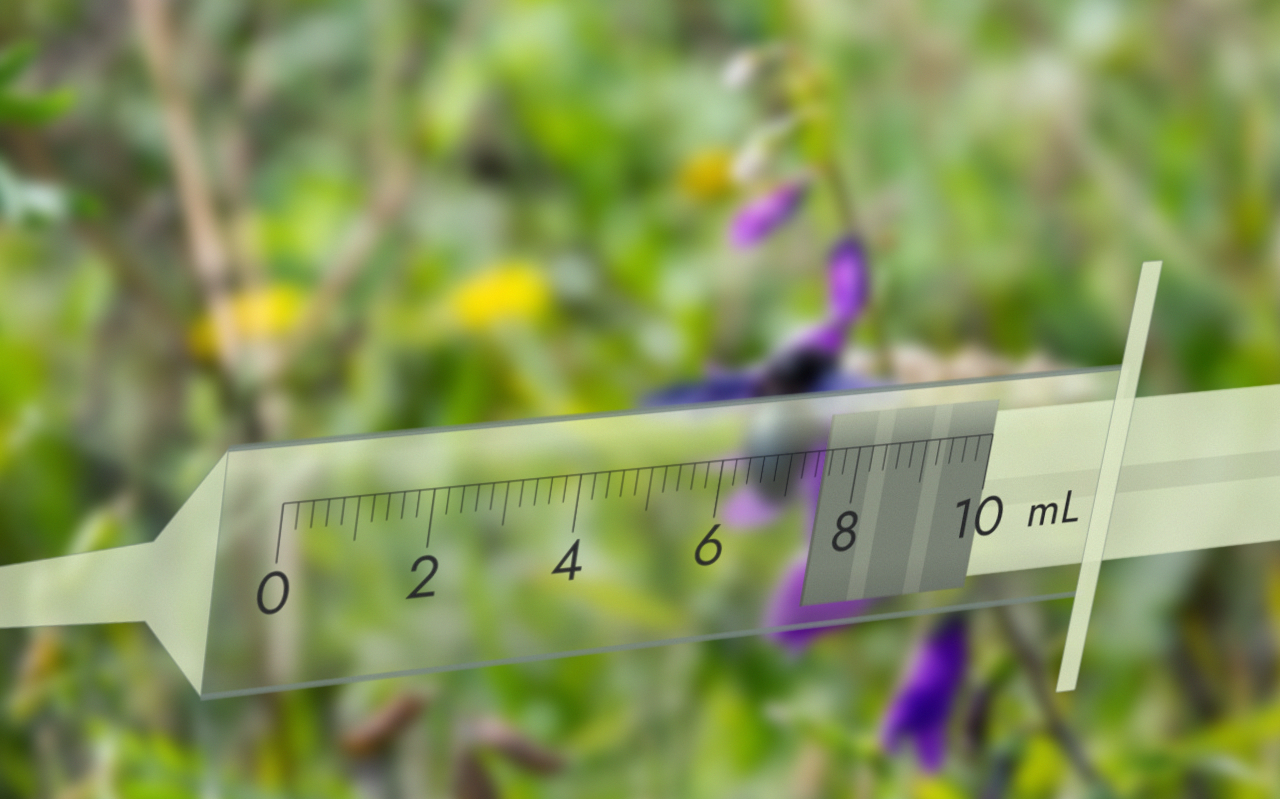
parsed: 7.5 mL
